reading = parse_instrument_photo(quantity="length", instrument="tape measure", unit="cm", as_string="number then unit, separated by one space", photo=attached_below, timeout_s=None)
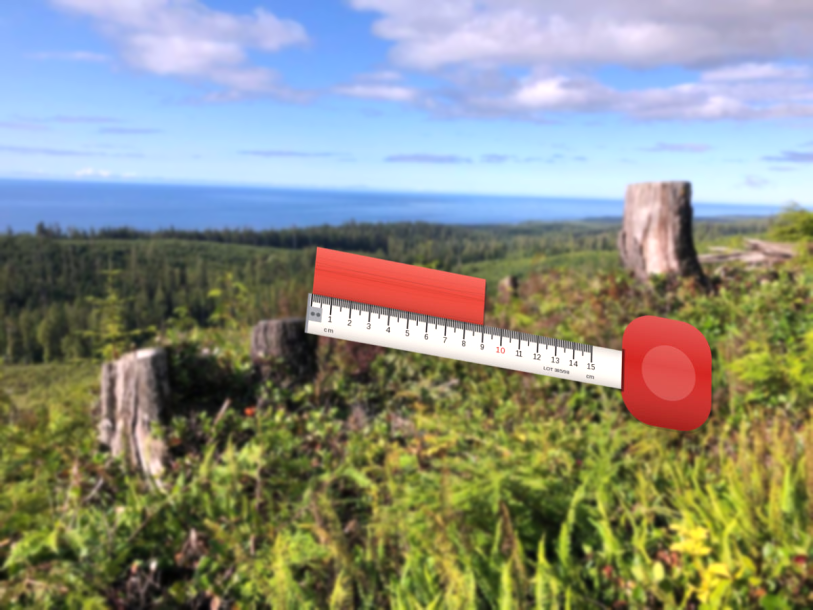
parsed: 9 cm
